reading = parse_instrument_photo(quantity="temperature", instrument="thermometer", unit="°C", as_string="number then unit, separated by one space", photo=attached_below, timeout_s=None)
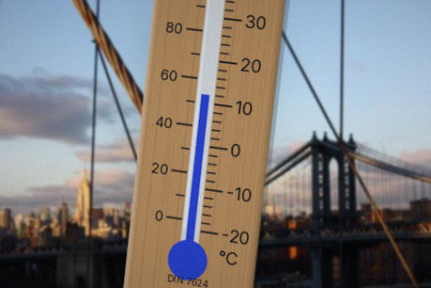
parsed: 12 °C
